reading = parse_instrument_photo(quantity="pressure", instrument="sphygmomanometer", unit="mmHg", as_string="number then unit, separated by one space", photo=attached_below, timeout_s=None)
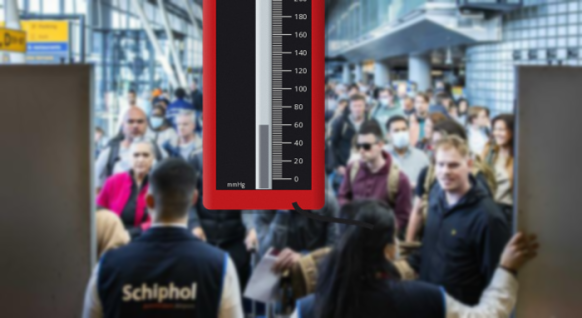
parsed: 60 mmHg
